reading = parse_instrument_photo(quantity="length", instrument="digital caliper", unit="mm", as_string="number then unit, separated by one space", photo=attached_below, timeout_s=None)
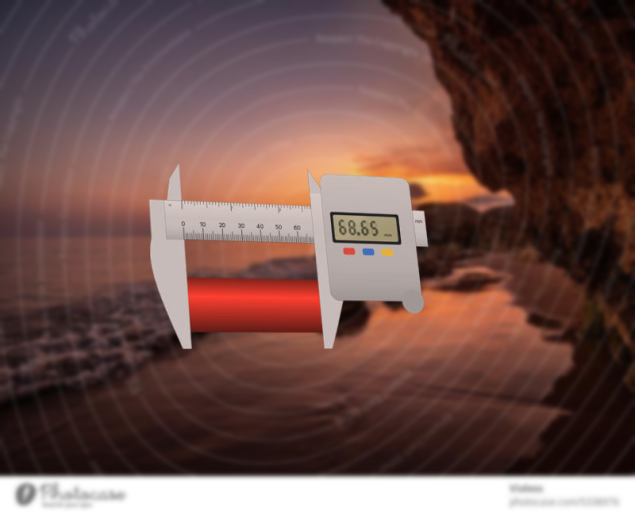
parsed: 68.65 mm
